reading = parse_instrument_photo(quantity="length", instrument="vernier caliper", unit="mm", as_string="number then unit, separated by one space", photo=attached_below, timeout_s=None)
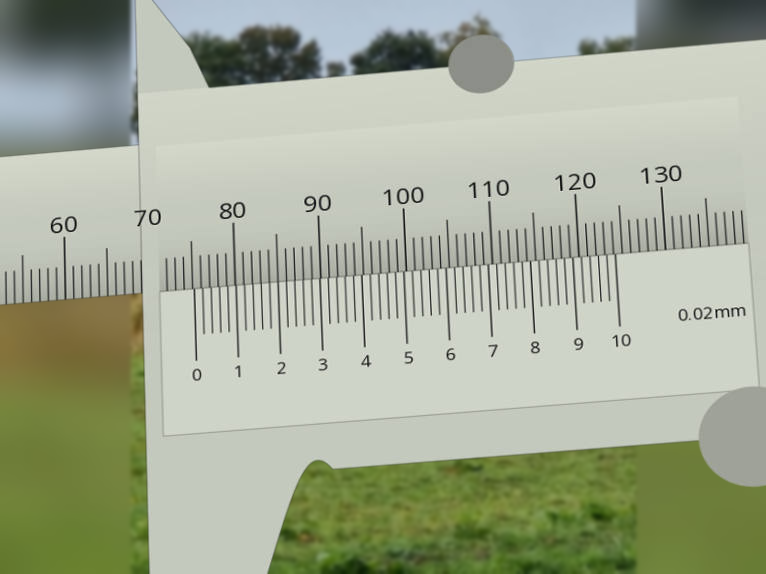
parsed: 75.2 mm
